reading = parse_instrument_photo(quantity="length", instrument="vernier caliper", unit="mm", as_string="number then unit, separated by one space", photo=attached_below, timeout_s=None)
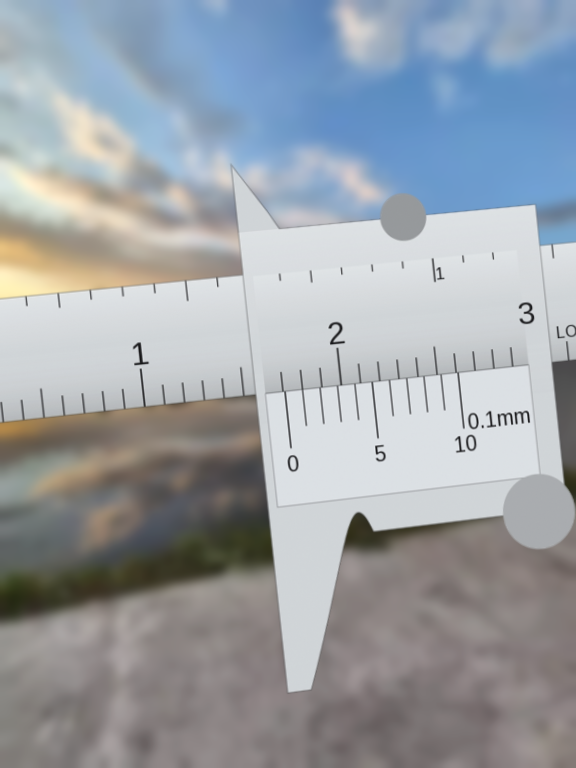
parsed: 17.1 mm
